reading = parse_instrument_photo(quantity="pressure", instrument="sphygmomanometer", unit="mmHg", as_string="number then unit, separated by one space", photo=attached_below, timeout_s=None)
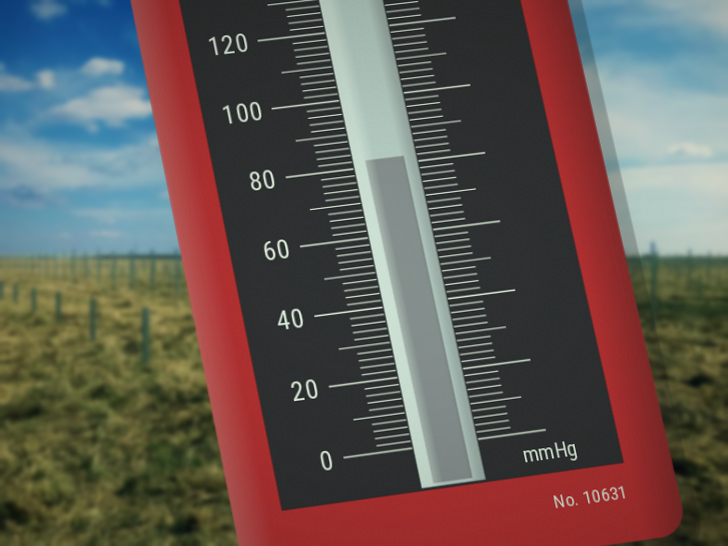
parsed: 82 mmHg
